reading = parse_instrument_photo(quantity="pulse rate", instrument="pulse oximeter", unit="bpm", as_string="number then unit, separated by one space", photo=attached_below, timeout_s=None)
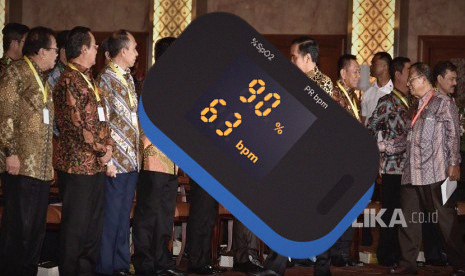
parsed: 63 bpm
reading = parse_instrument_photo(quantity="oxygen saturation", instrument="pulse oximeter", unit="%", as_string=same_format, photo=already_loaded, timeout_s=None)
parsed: 90 %
